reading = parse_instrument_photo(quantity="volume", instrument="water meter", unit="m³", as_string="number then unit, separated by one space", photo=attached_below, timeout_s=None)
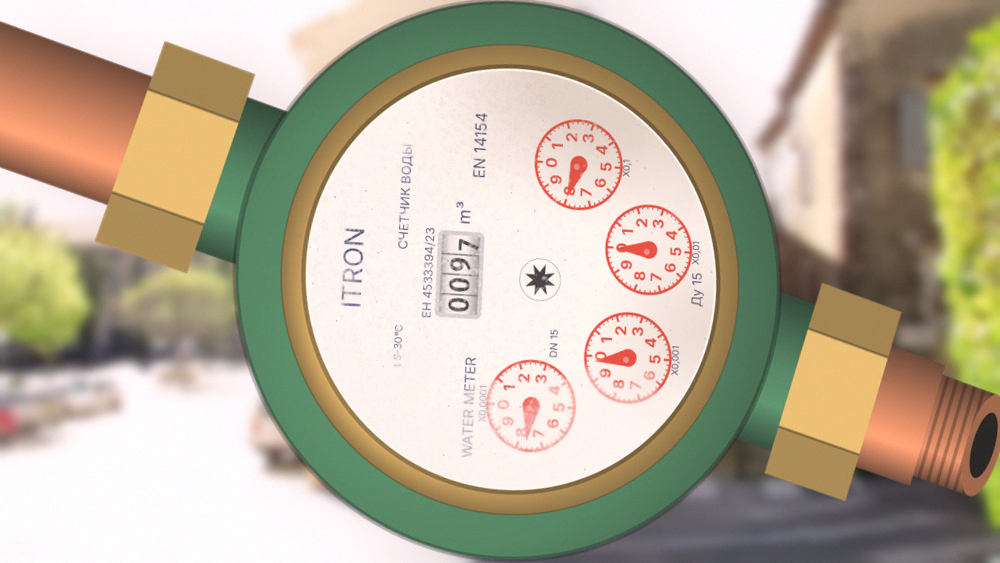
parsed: 96.7997 m³
